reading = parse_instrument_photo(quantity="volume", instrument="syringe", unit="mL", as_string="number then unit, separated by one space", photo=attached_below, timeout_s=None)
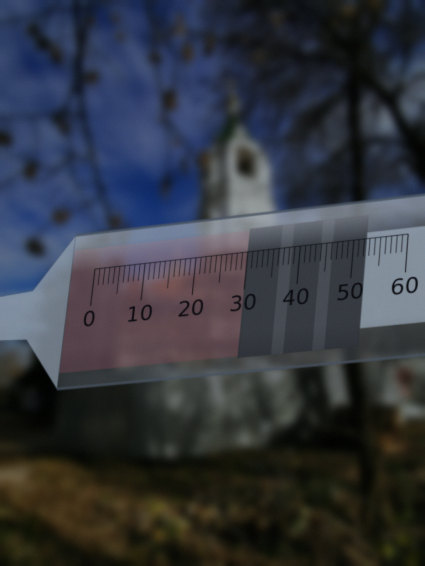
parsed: 30 mL
